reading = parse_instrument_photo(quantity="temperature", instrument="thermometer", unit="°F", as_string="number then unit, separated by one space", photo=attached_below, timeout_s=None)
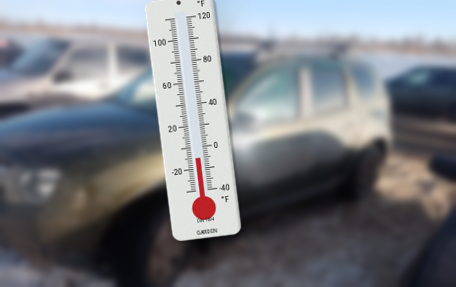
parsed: -10 °F
